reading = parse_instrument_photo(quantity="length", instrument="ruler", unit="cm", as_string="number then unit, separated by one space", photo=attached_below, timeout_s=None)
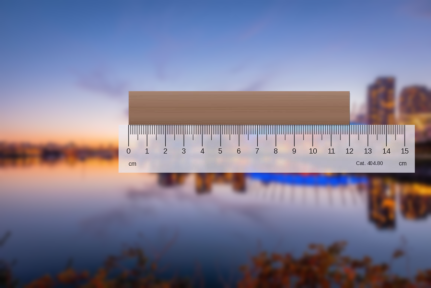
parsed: 12 cm
